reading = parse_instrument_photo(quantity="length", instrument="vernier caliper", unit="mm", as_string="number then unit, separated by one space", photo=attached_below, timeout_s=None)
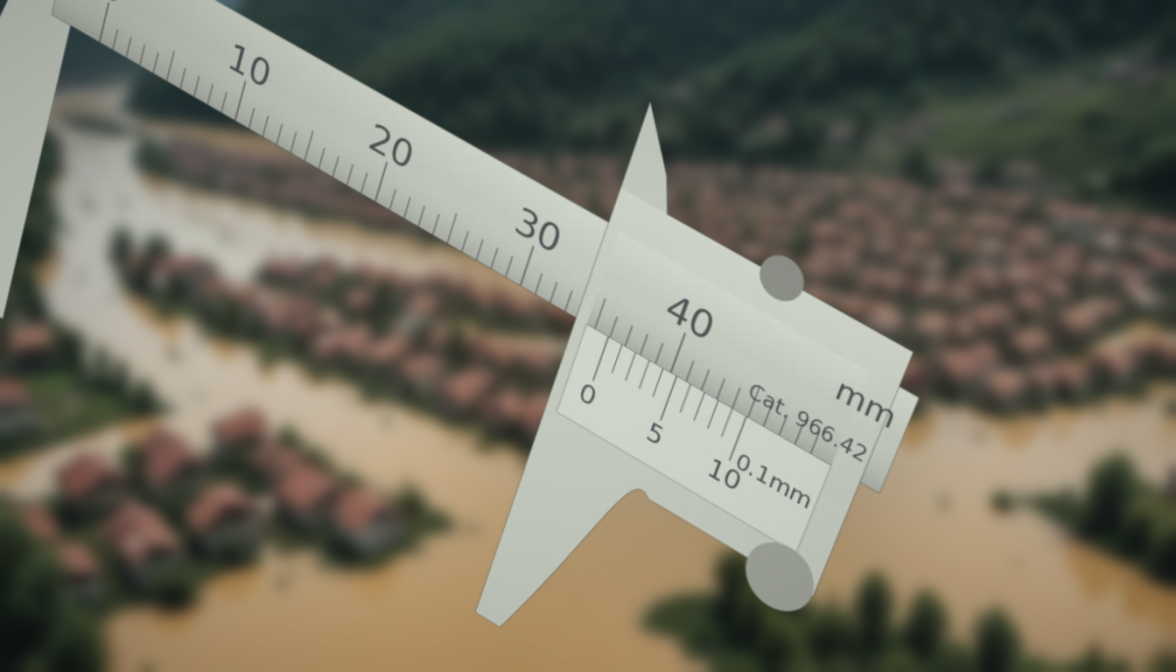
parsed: 35.9 mm
